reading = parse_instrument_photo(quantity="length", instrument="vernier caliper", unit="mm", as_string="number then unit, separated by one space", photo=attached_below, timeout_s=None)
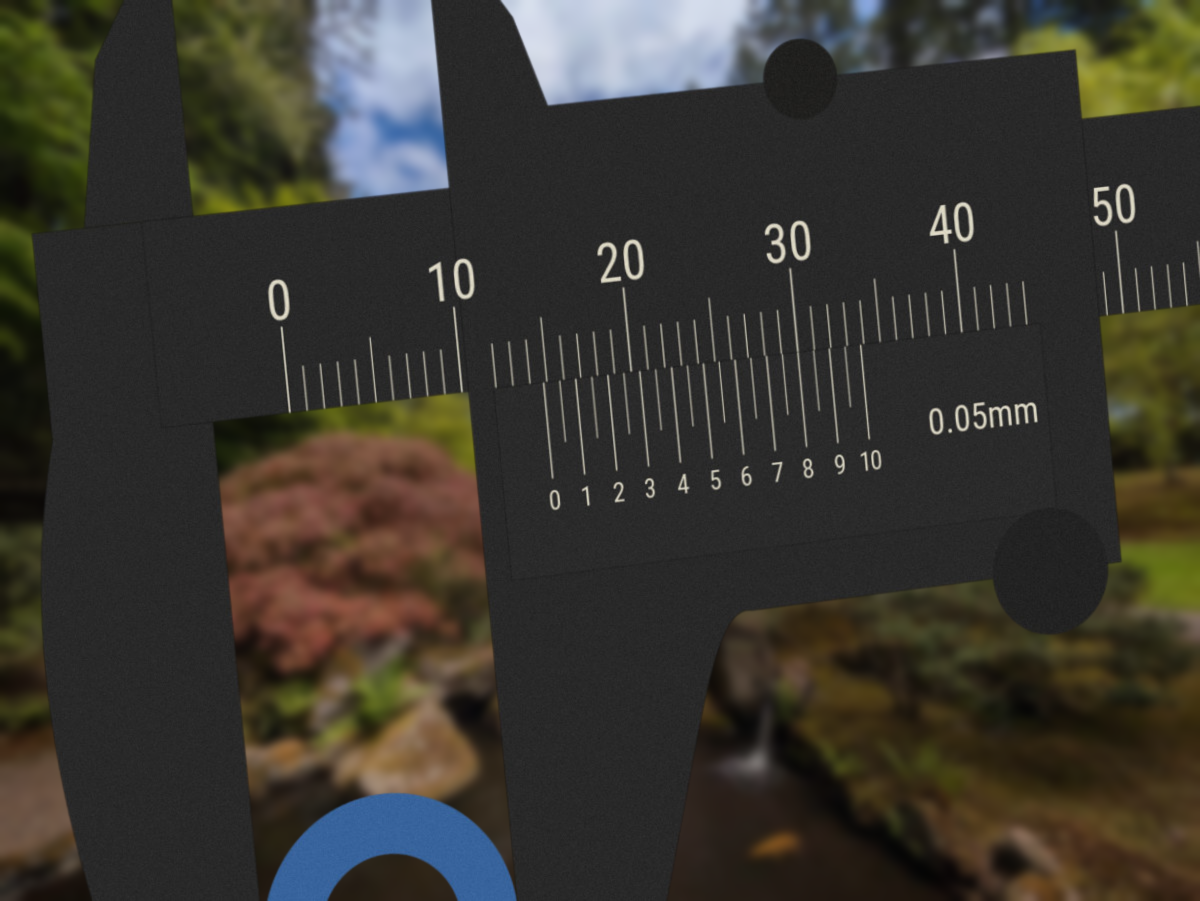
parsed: 14.8 mm
